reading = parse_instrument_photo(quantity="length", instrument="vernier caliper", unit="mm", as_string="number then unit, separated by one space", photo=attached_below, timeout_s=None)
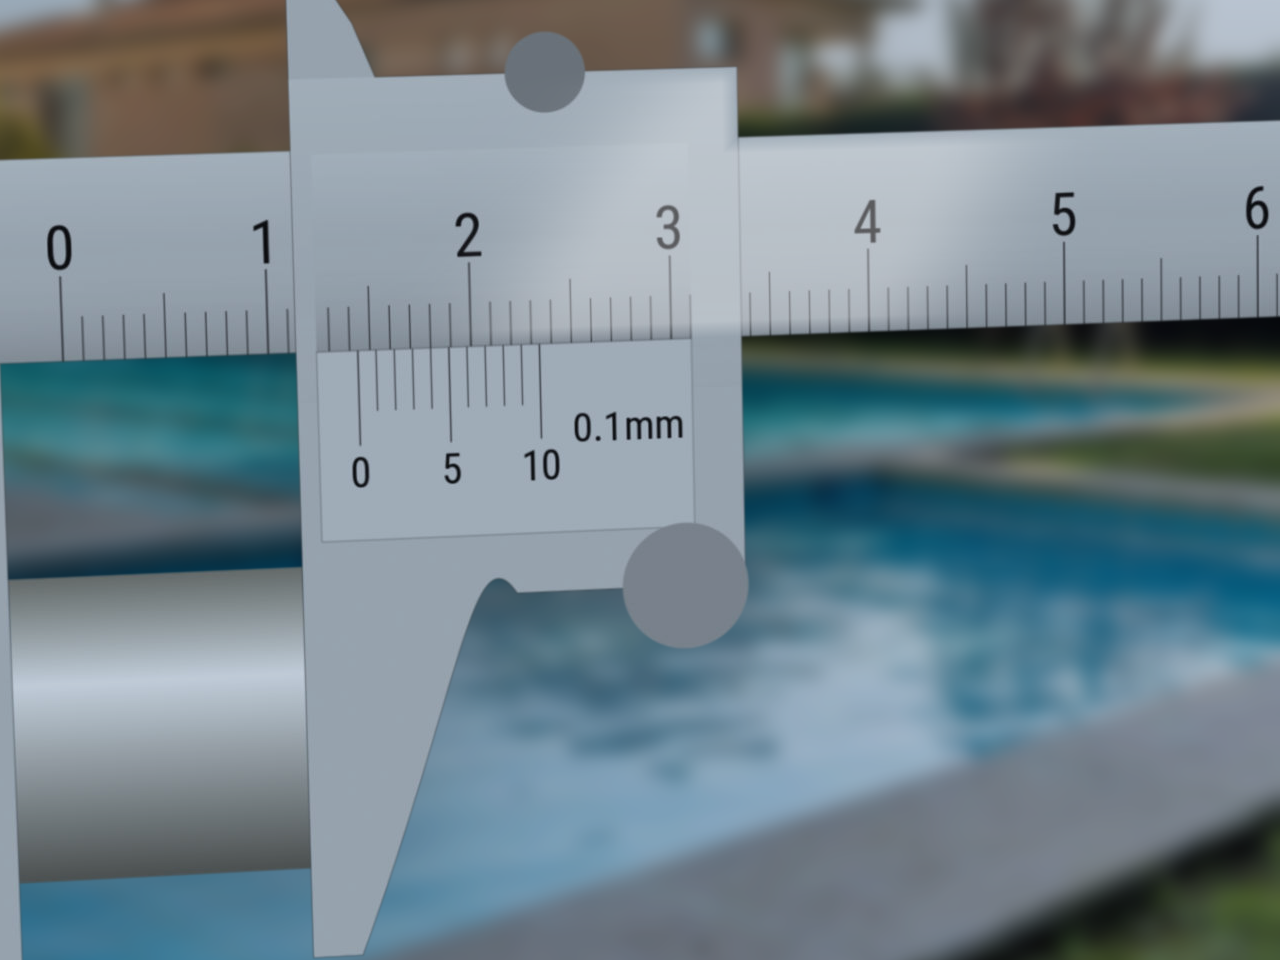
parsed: 14.4 mm
